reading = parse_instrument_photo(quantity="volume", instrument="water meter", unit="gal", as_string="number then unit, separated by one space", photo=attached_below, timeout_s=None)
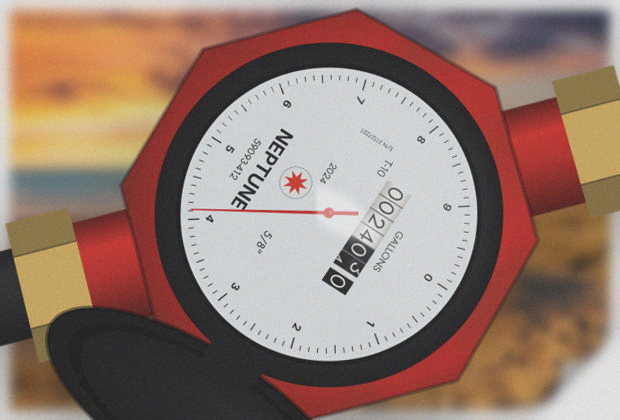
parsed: 24034.1 gal
